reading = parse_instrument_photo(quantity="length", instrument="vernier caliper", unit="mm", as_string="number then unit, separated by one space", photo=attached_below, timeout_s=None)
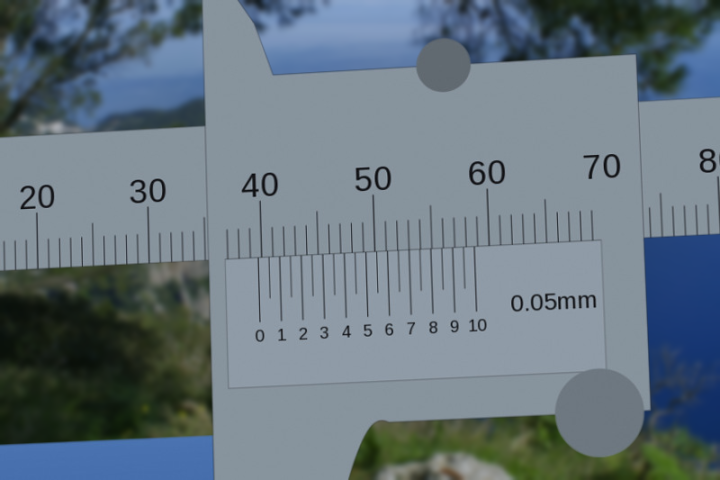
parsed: 39.7 mm
